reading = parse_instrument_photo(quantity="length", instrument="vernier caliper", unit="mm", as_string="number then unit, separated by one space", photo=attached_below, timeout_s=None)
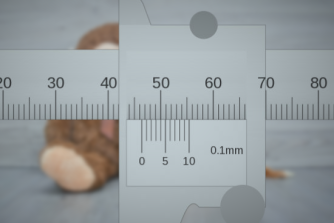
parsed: 46.4 mm
